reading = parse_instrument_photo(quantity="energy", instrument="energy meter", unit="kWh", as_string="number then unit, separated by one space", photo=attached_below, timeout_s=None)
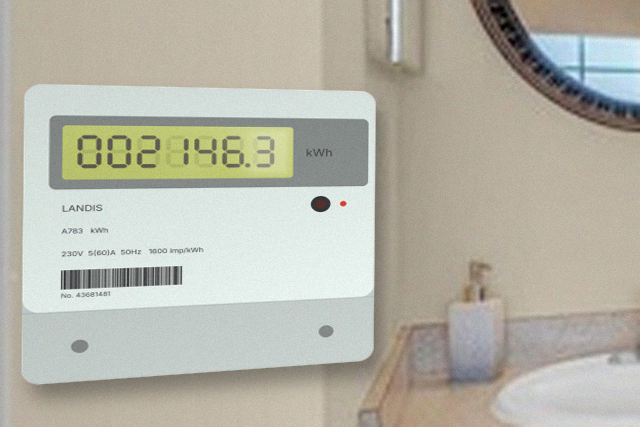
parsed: 2146.3 kWh
